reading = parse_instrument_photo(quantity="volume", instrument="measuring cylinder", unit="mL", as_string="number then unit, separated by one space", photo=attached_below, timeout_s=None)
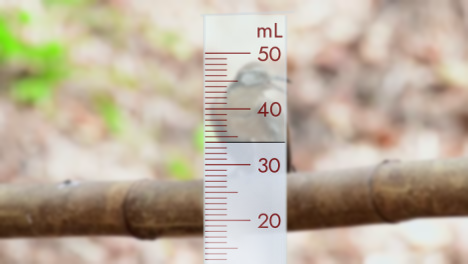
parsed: 34 mL
